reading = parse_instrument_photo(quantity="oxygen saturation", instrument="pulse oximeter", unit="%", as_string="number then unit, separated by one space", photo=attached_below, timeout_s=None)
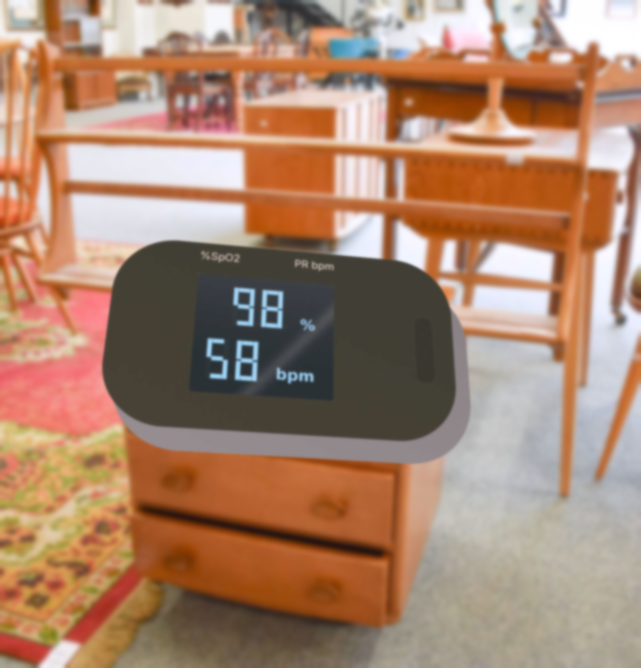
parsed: 98 %
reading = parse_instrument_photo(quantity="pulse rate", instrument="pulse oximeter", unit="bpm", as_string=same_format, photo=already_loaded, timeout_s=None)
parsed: 58 bpm
